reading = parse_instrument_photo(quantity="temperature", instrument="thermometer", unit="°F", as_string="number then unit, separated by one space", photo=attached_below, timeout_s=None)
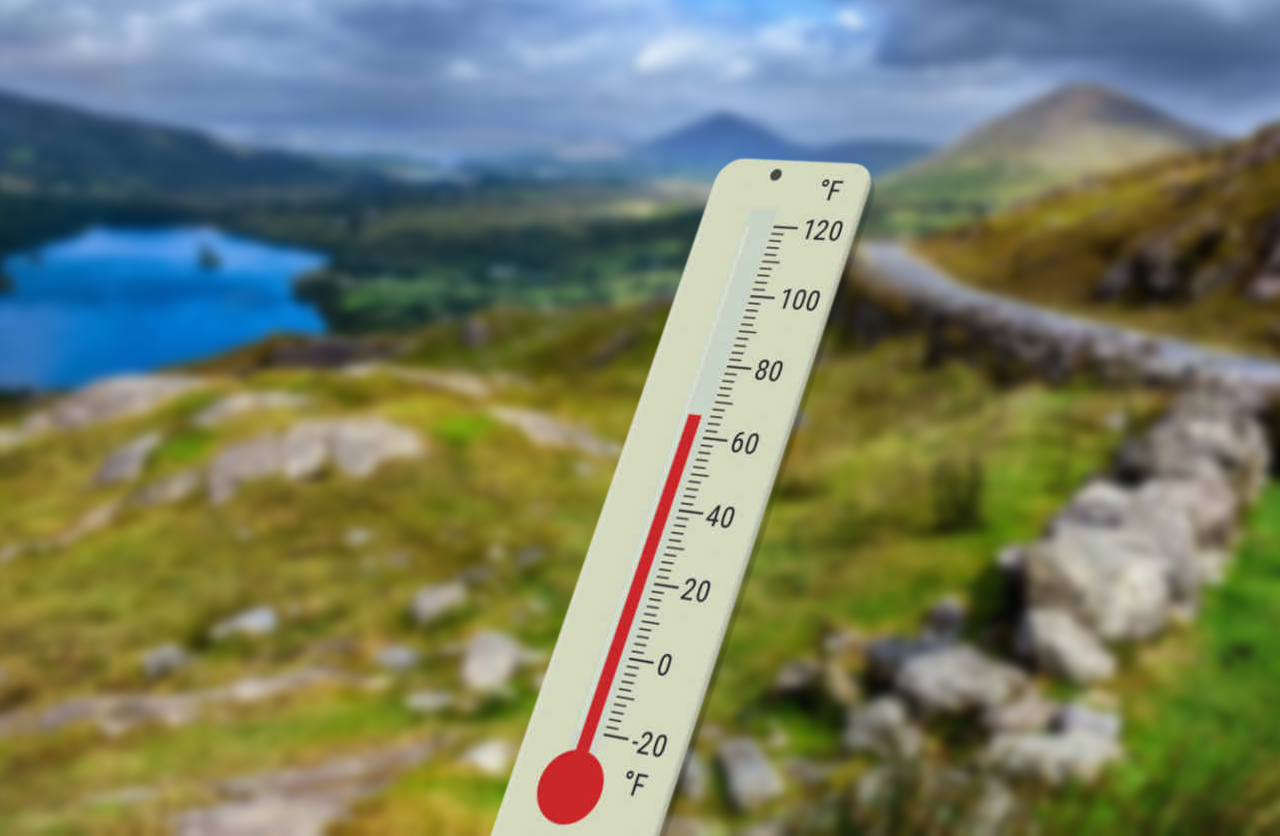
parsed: 66 °F
